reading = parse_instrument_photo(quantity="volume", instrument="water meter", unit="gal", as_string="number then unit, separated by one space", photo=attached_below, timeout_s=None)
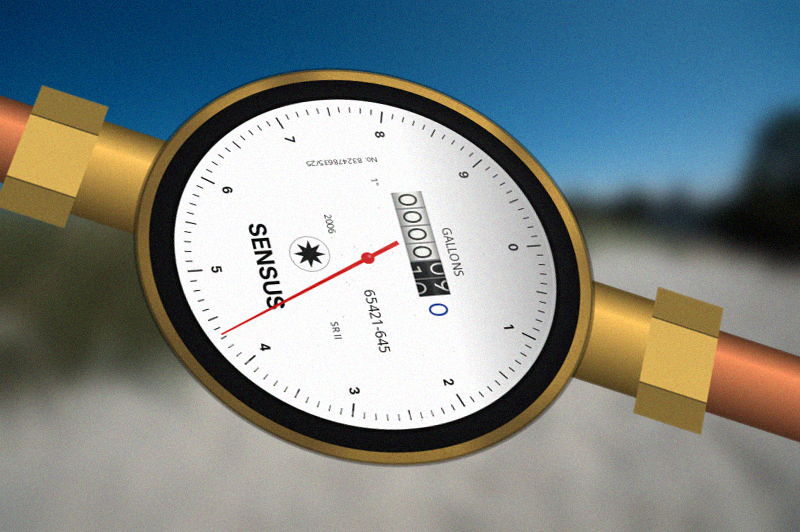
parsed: 94.3 gal
